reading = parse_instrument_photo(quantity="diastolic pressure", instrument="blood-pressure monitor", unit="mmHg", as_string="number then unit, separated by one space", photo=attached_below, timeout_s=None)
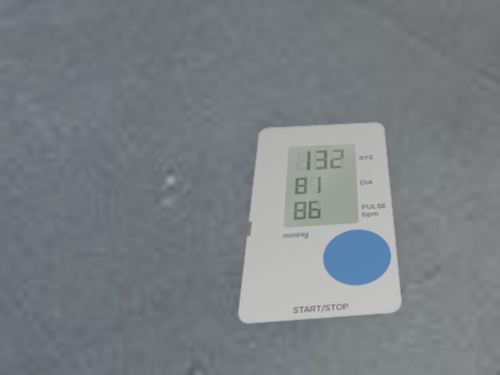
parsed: 81 mmHg
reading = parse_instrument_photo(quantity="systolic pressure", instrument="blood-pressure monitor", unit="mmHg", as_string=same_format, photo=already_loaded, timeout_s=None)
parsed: 132 mmHg
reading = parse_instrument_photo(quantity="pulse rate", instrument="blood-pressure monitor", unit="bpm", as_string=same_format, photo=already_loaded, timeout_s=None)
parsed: 86 bpm
